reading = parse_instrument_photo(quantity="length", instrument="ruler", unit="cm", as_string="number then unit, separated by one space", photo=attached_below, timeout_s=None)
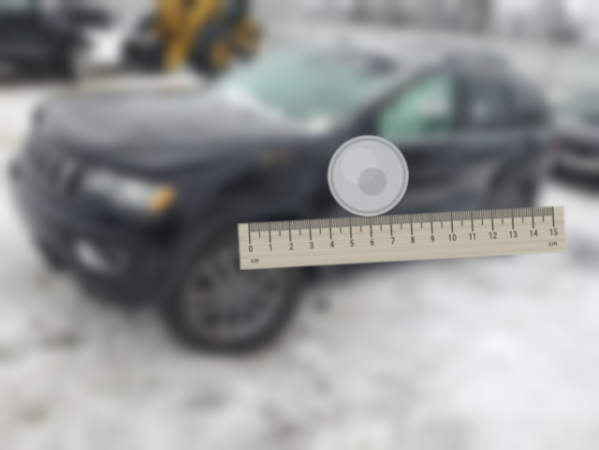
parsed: 4 cm
